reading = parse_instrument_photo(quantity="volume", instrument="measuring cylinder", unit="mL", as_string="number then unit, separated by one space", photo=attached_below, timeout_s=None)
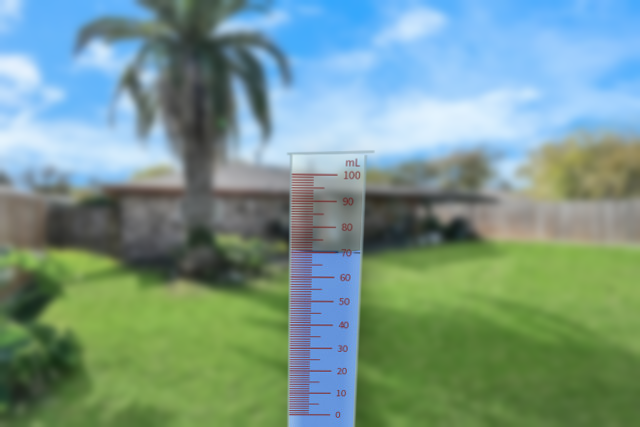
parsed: 70 mL
